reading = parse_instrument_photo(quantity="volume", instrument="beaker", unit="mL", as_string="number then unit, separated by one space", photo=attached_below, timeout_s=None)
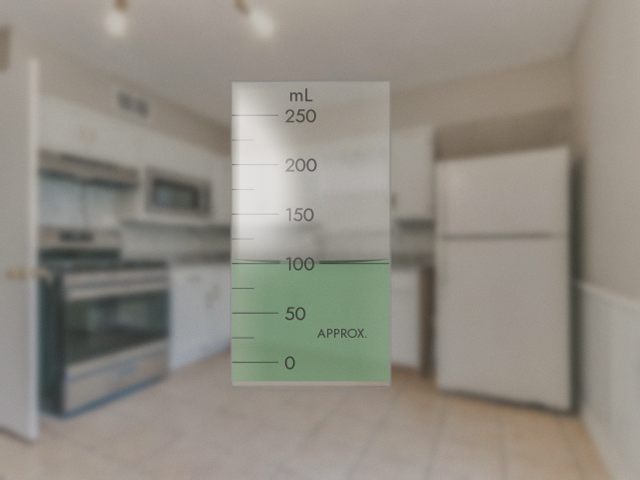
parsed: 100 mL
